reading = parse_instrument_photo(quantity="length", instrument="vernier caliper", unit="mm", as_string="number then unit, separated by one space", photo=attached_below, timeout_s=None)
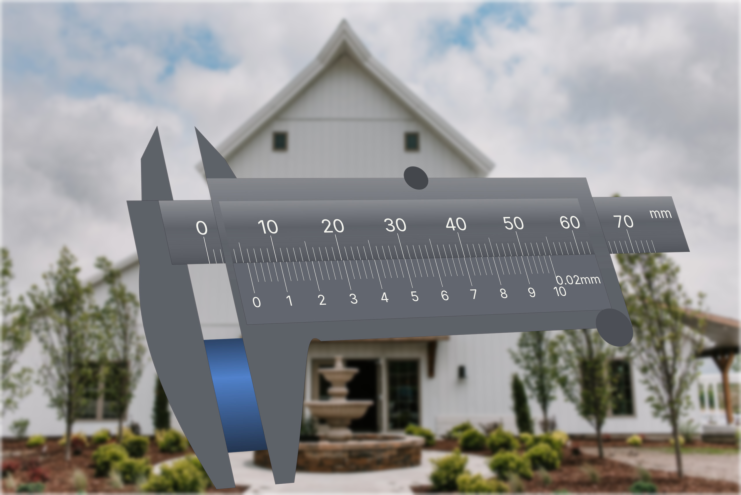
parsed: 5.6 mm
